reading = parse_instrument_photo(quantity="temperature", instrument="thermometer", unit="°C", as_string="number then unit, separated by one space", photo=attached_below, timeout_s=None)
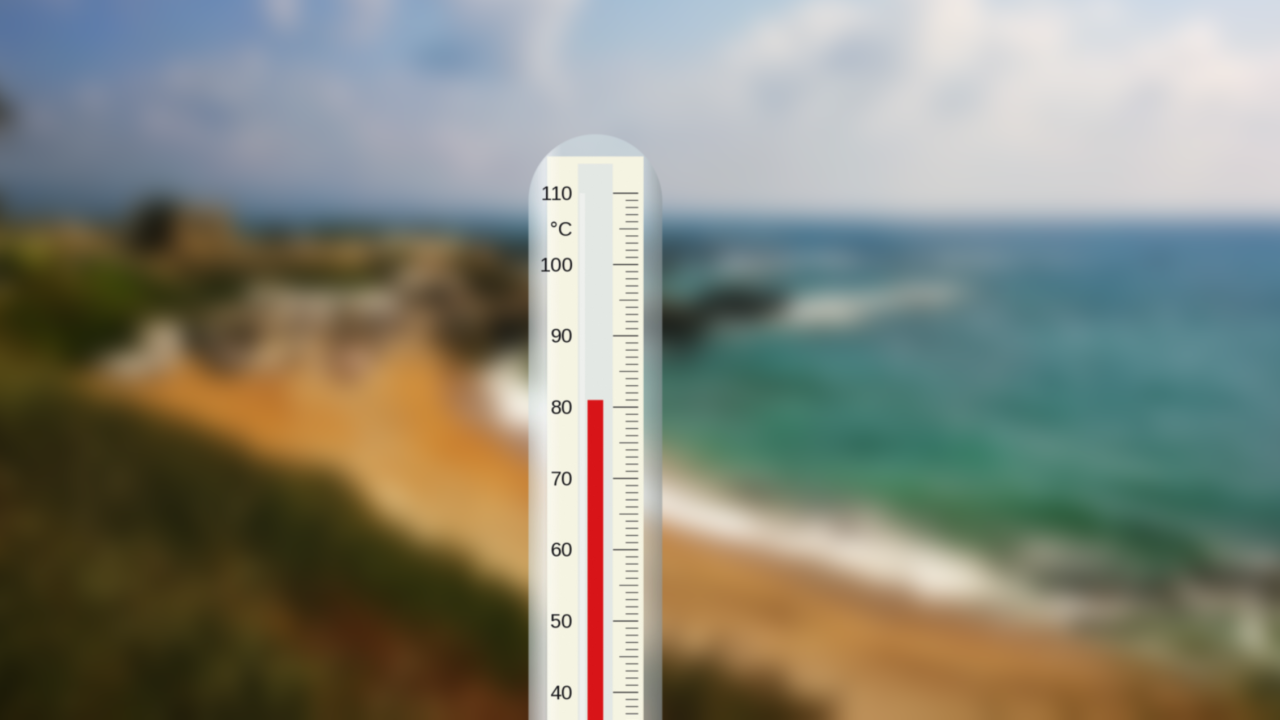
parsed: 81 °C
